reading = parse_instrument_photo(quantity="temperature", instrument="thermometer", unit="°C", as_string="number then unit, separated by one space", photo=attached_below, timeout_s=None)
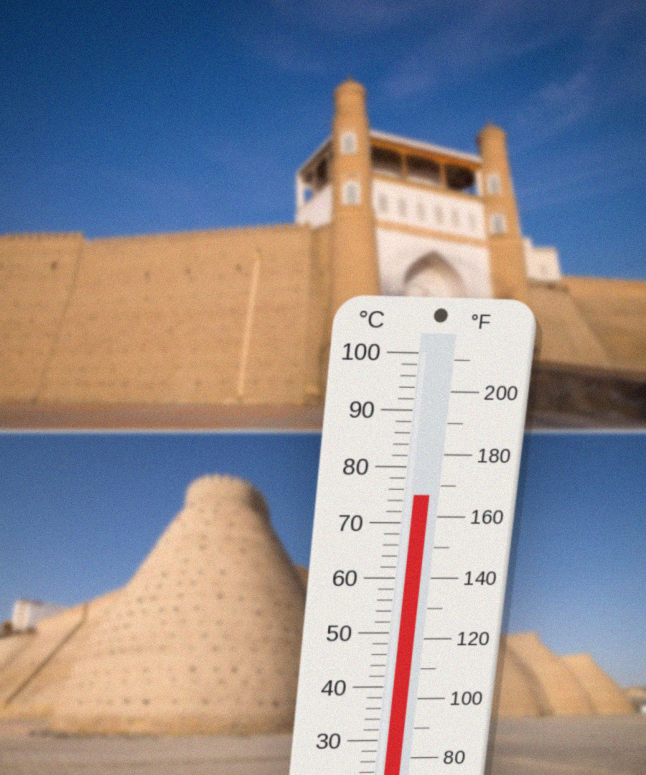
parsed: 75 °C
